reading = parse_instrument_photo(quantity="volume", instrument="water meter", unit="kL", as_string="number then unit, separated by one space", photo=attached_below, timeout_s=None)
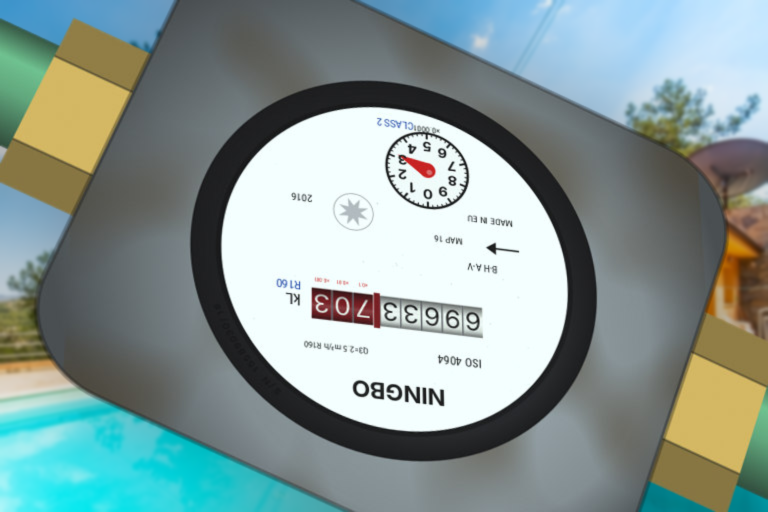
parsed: 69633.7033 kL
